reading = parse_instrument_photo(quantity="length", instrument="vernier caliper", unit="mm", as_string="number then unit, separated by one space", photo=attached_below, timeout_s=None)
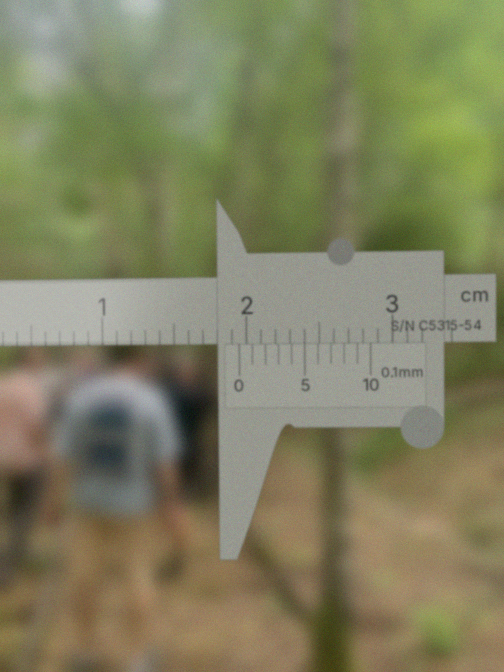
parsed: 19.5 mm
